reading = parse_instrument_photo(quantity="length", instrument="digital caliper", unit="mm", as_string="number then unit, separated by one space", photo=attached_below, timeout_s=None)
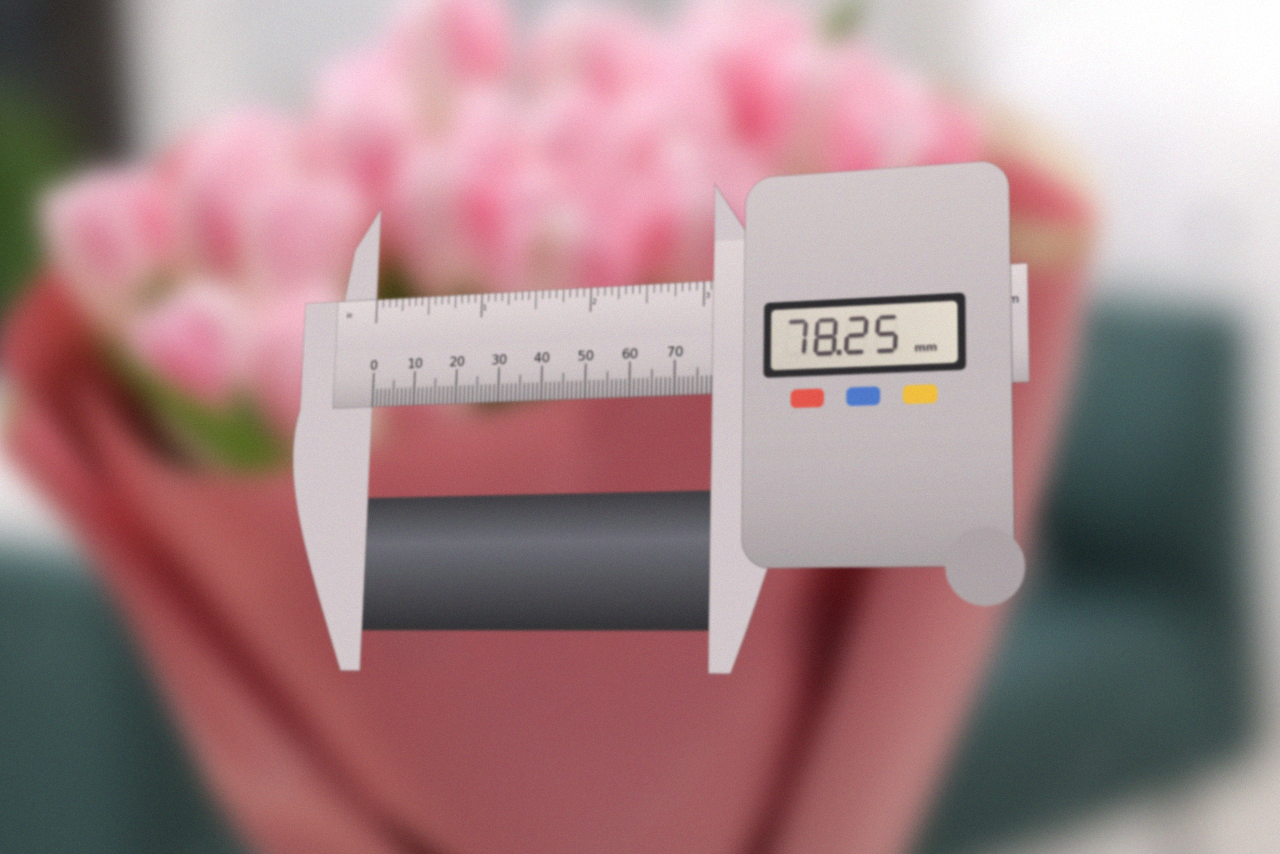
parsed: 78.25 mm
